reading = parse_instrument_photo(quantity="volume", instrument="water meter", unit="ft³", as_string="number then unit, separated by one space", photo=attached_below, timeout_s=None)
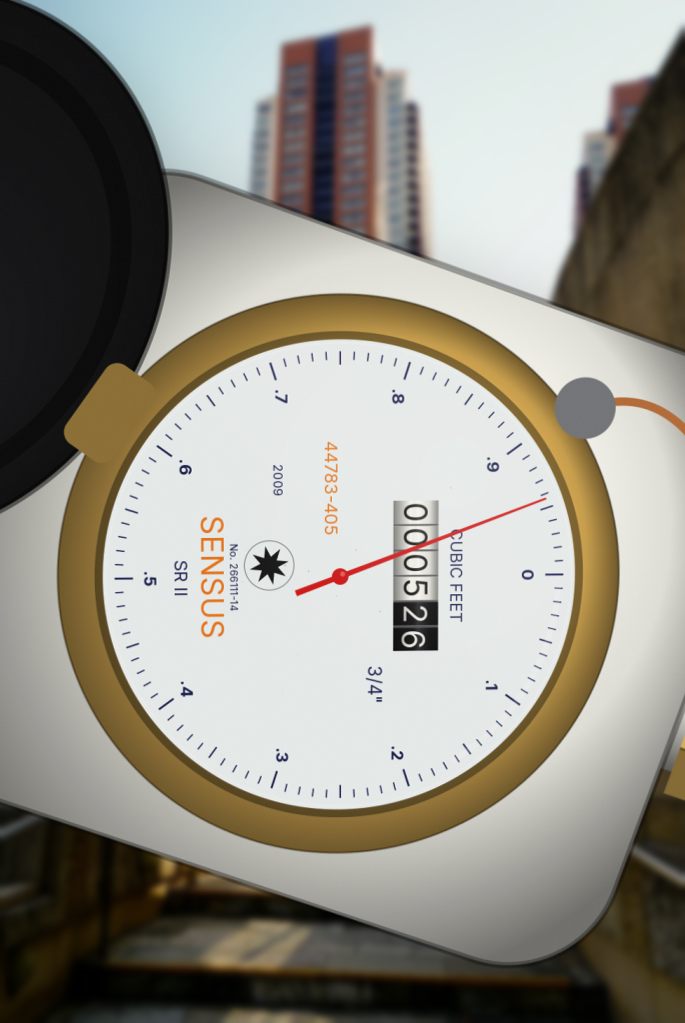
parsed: 525.94 ft³
